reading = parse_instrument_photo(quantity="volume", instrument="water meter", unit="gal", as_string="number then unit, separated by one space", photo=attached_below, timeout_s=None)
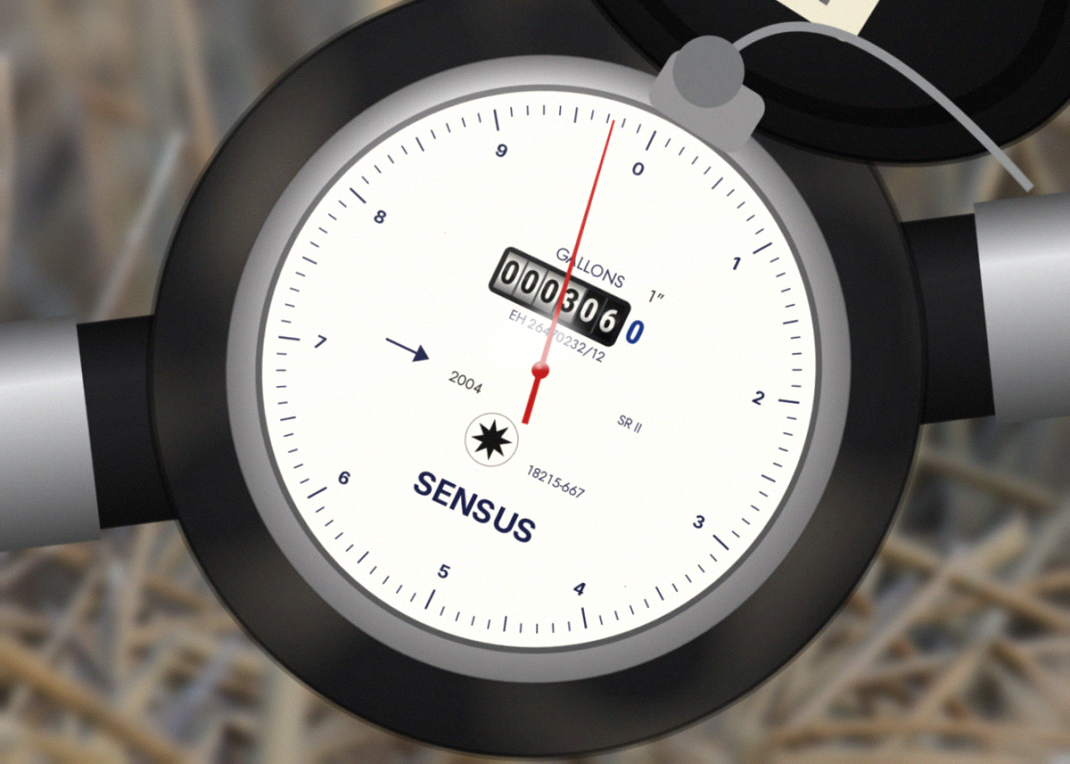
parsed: 3059.7 gal
